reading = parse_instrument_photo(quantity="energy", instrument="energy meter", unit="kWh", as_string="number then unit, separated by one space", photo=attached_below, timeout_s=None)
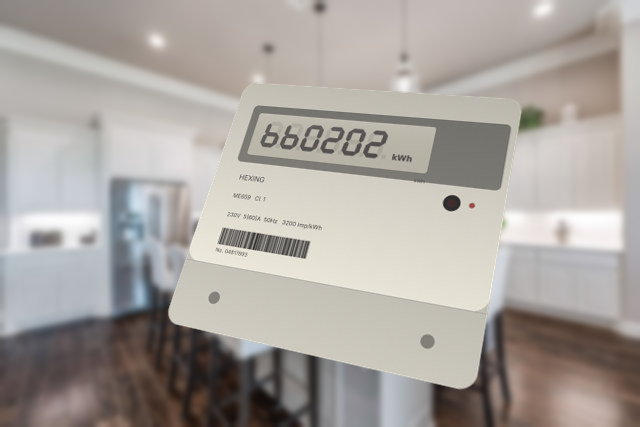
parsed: 660202 kWh
